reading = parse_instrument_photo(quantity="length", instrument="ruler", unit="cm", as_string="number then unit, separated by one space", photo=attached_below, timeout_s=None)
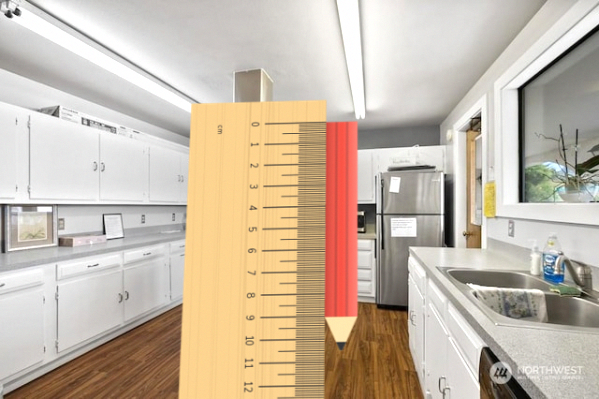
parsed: 10.5 cm
